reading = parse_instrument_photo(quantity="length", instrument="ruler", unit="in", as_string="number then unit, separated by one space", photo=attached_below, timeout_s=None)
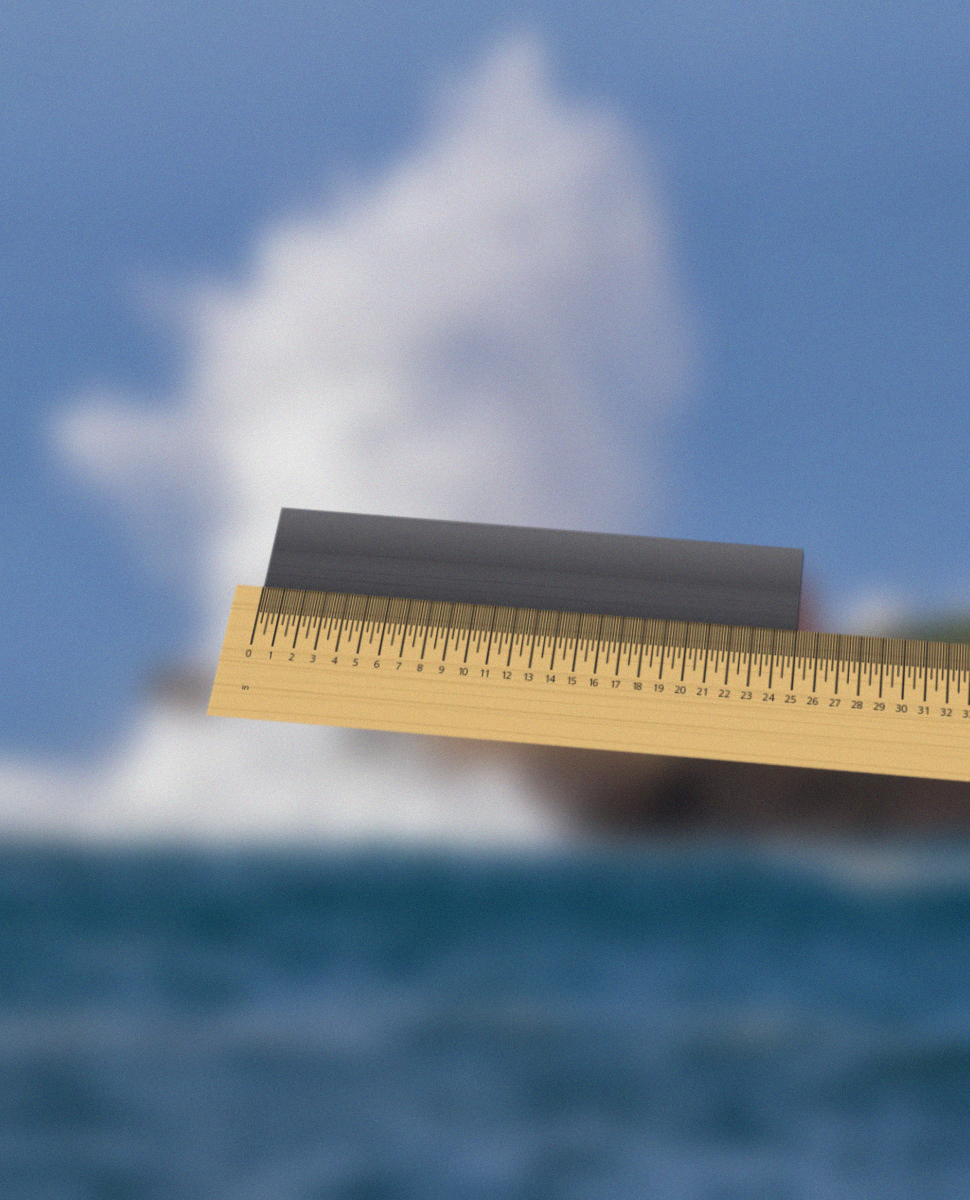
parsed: 25 in
